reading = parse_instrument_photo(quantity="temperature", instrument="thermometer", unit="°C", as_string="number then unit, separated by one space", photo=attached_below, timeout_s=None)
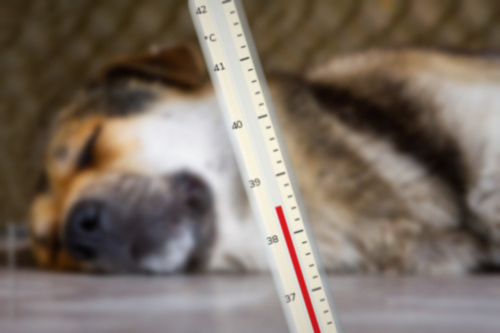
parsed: 38.5 °C
